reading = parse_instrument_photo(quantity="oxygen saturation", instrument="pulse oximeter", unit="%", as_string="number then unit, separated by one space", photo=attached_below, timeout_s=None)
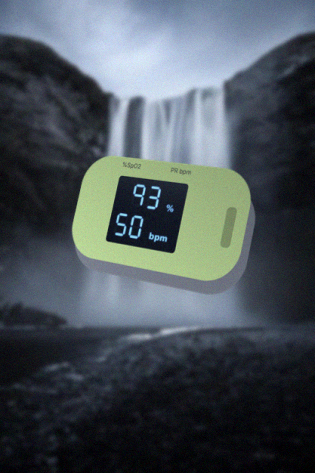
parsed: 93 %
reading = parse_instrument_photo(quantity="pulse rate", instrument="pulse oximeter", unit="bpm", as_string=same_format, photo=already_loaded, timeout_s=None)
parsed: 50 bpm
